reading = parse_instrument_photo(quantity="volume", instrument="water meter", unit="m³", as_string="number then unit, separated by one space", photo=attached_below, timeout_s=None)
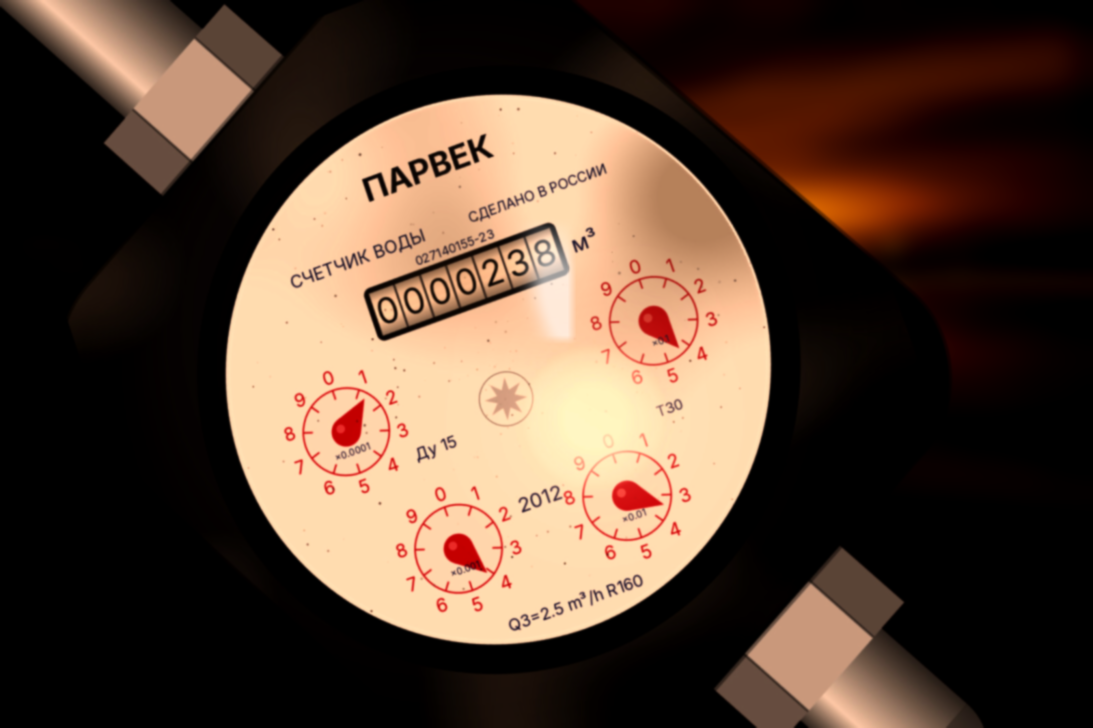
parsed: 238.4341 m³
